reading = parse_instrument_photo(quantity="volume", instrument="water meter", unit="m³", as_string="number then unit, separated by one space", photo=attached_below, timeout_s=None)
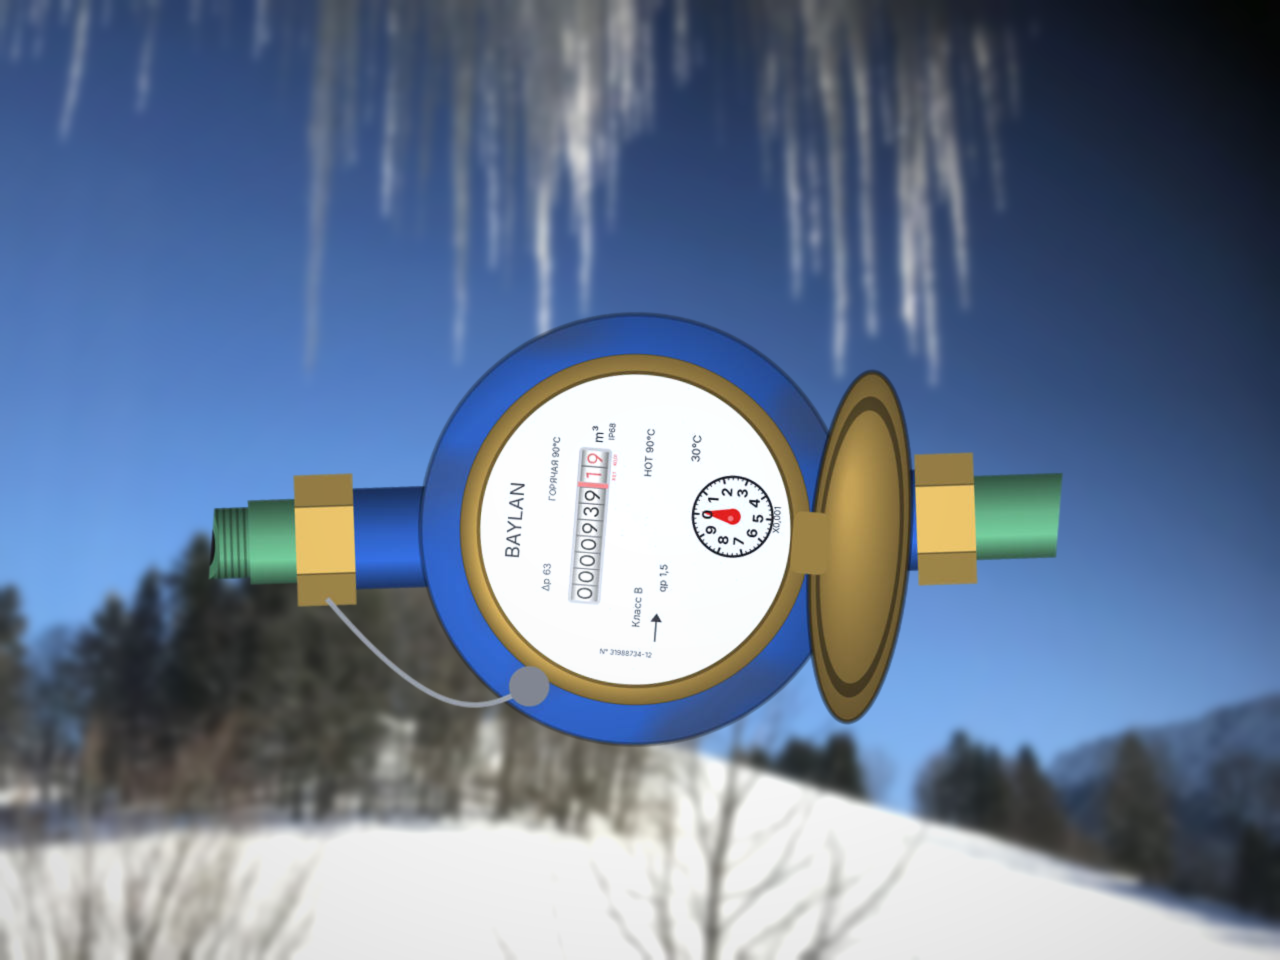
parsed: 939.190 m³
